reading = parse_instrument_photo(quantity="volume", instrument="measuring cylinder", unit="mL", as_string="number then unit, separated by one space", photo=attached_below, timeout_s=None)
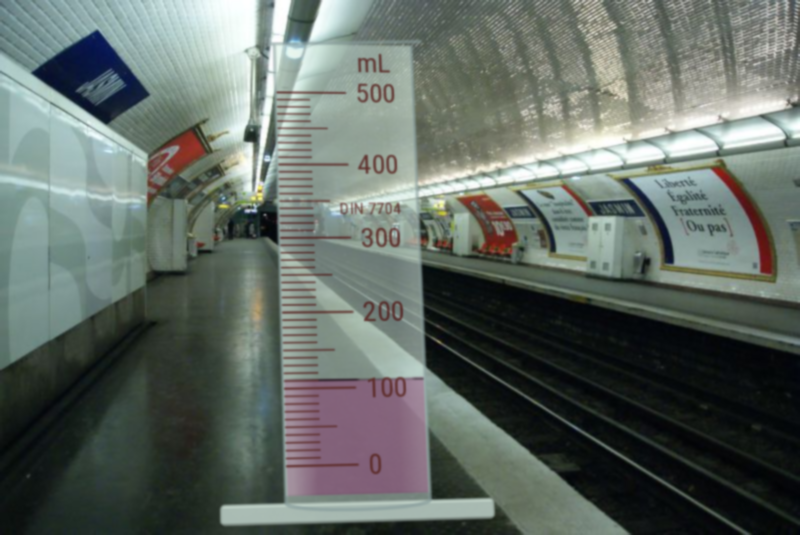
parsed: 110 mL
